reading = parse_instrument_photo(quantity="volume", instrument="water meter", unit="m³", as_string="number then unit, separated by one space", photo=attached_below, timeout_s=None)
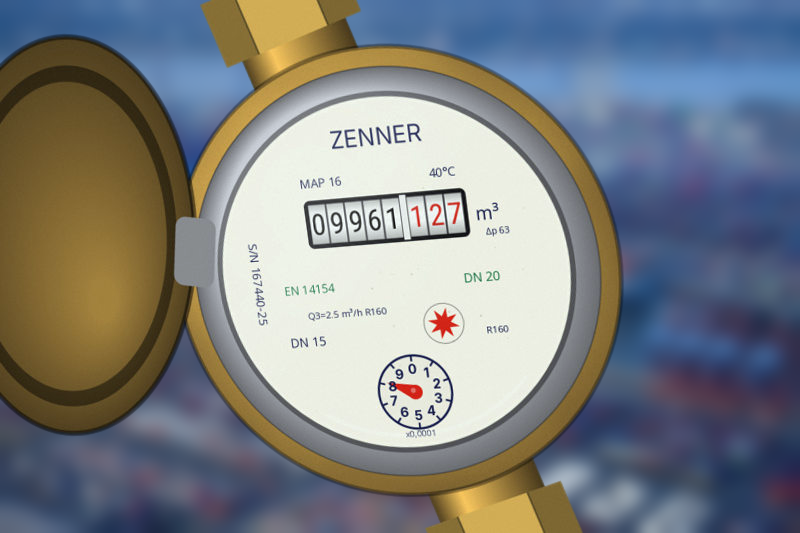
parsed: 9961.1278 m³
